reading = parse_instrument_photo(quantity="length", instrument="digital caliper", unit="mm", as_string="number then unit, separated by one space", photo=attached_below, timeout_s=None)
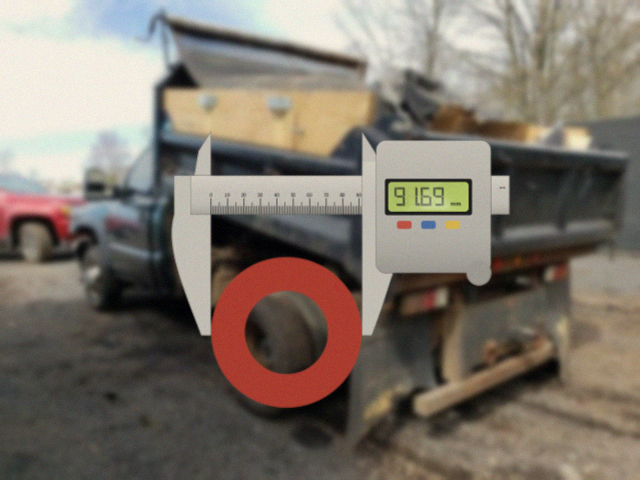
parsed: 91.69 mm
